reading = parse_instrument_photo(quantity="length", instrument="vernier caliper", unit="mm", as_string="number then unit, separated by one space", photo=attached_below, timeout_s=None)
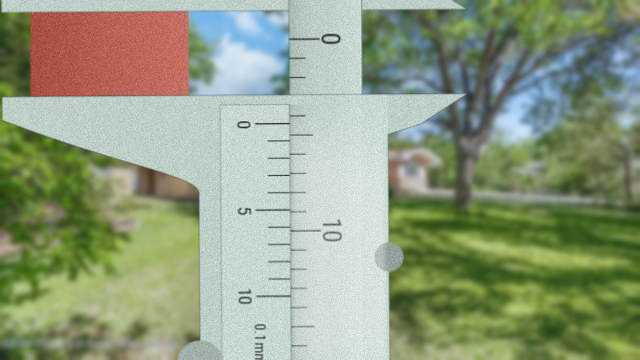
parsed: 4.4 mm
